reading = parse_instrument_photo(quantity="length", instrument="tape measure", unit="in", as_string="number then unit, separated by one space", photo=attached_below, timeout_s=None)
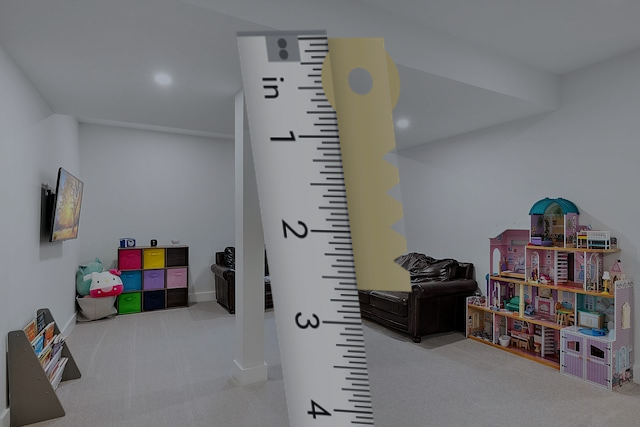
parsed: 2.625 in
